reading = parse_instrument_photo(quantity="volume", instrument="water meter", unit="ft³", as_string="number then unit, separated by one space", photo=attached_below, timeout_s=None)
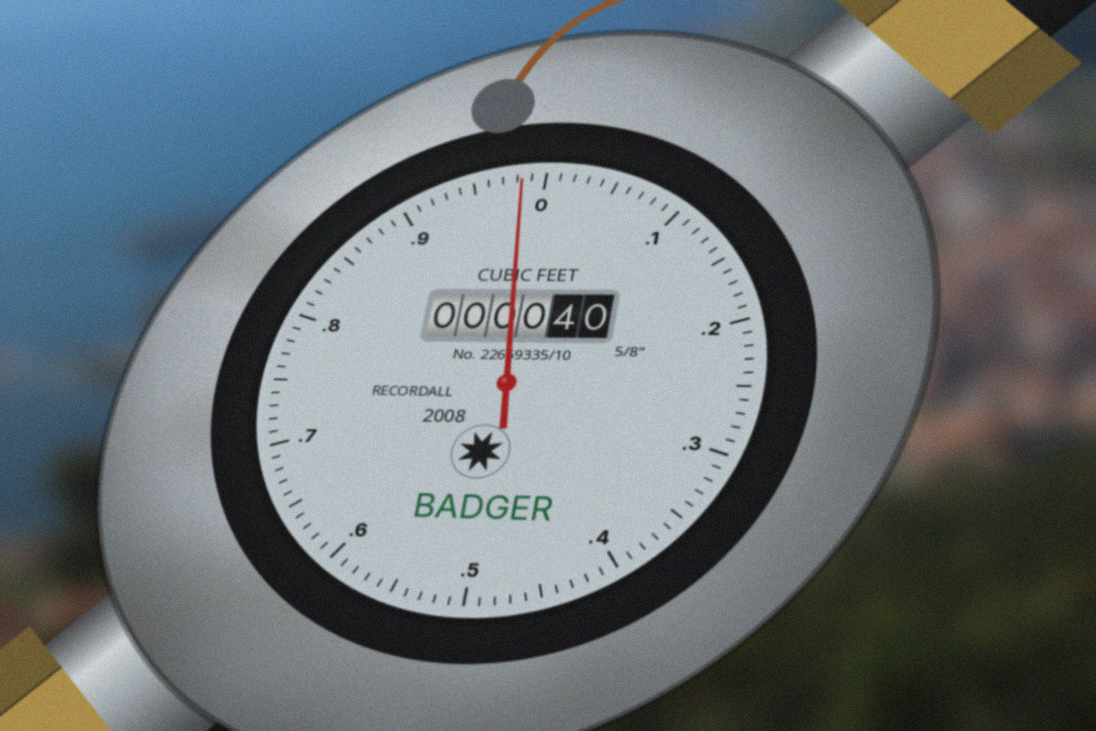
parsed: 39.98 ft³
